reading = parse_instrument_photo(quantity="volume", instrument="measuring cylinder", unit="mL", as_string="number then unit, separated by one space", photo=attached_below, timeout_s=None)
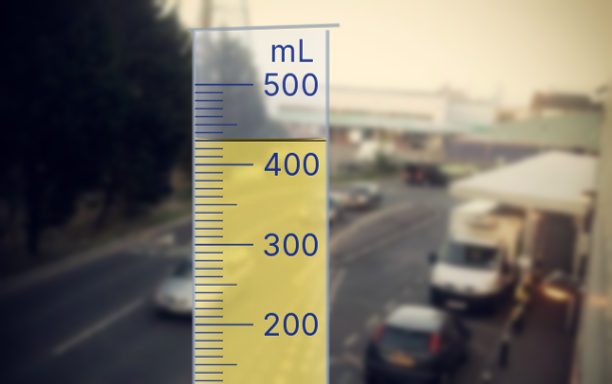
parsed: 430 mL
